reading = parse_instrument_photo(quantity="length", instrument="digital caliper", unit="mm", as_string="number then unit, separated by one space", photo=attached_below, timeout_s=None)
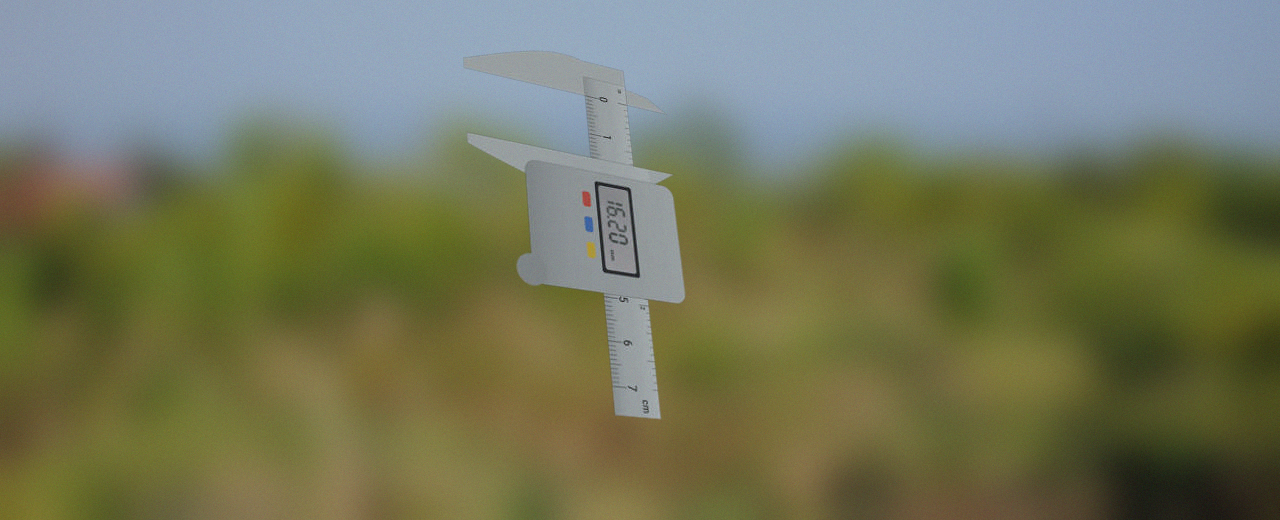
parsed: 16.20 mm
